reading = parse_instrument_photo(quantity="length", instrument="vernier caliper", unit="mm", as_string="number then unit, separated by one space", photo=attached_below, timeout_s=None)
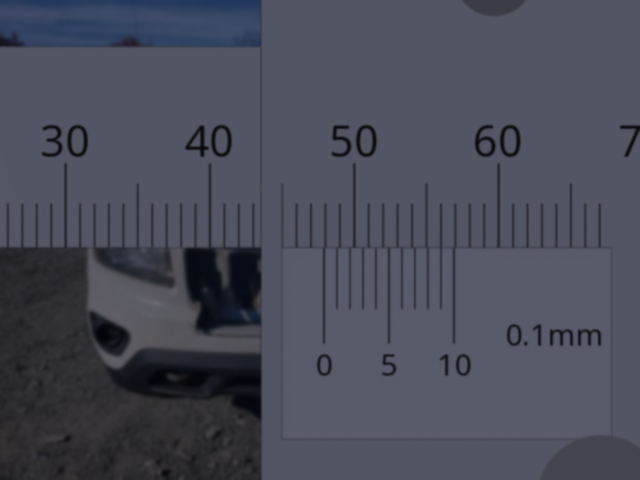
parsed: 47.9 mm
